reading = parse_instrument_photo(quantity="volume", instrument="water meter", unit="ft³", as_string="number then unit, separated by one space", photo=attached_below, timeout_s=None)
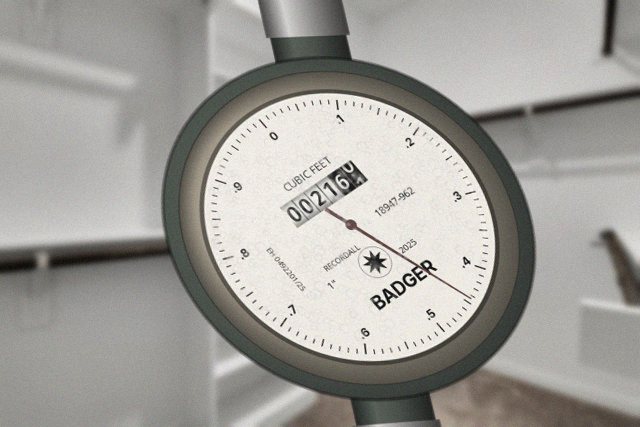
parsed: 2160.44 ft³
